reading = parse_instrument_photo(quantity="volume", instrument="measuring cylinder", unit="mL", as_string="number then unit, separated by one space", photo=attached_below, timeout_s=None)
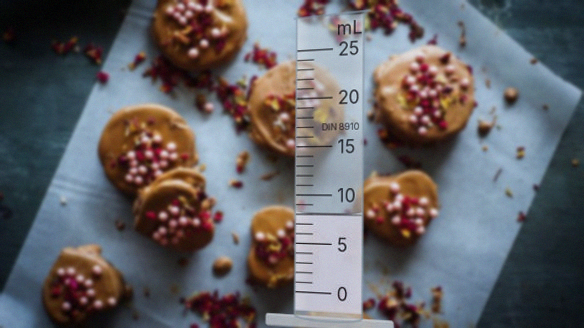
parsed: 8 mL
